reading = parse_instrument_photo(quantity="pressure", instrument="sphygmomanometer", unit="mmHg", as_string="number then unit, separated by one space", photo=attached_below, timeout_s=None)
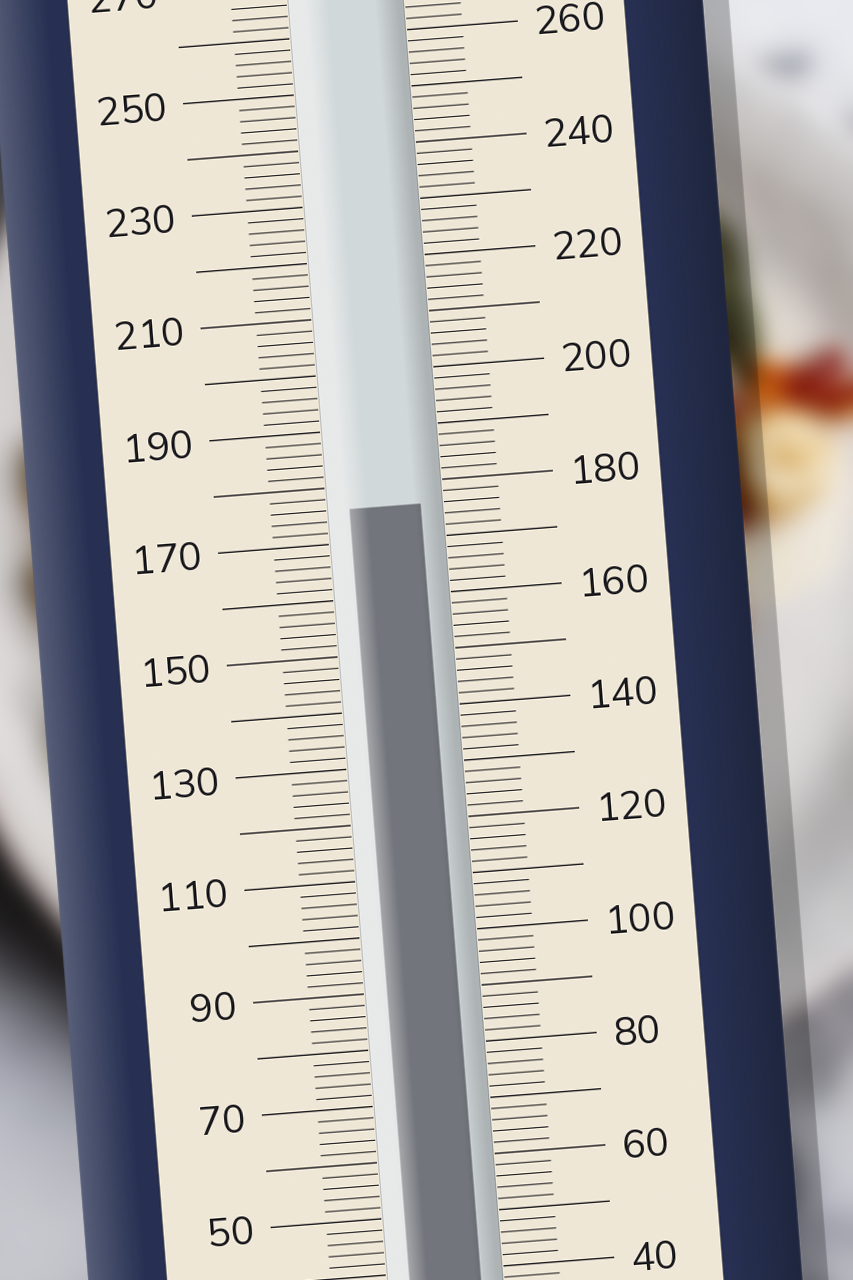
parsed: 176 mmHg
